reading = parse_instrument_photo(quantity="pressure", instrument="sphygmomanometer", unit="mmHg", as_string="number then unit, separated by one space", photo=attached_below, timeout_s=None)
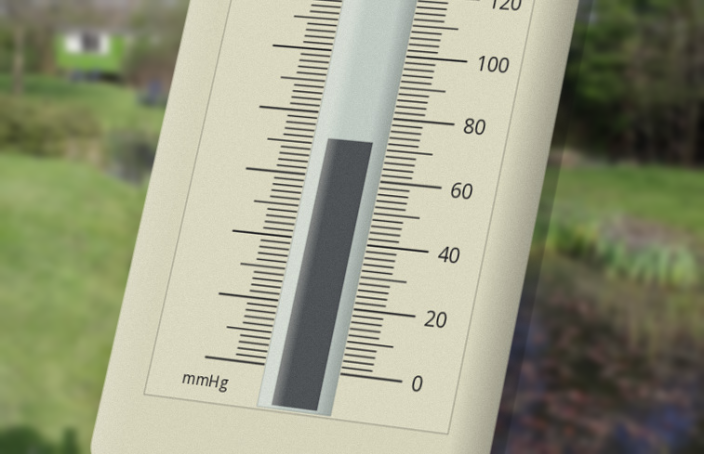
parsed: 72 mmHg
